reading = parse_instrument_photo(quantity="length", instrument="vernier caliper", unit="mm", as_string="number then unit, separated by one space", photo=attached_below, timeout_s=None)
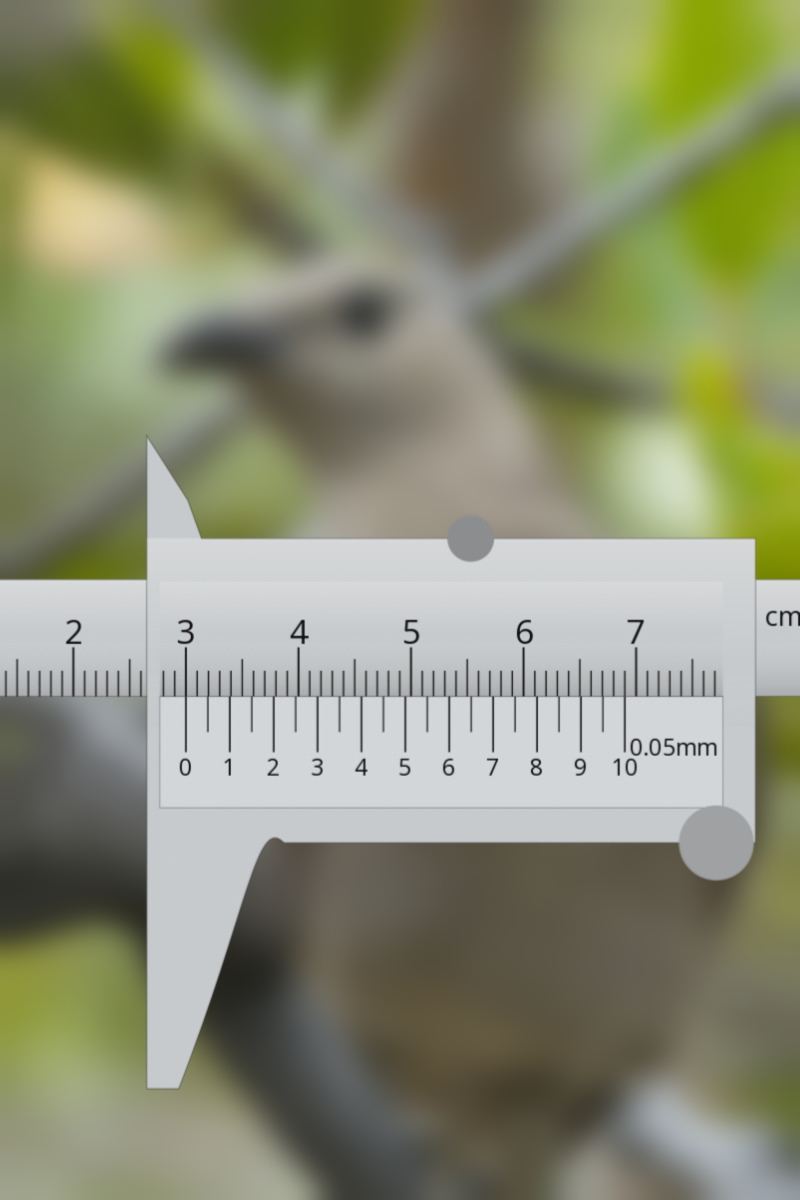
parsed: 30.0 mm
